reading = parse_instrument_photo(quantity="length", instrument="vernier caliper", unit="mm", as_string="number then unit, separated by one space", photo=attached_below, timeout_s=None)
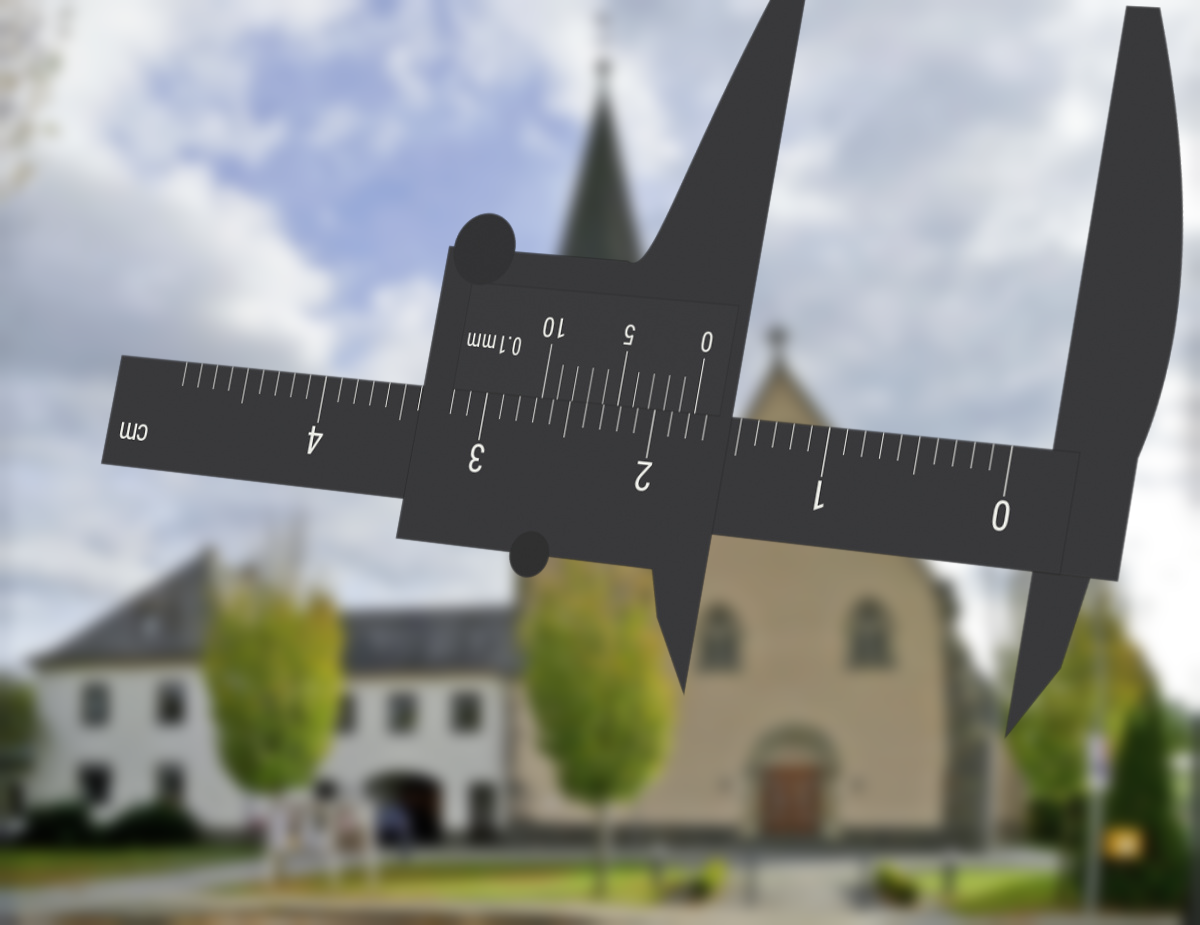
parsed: 17.7 mm
